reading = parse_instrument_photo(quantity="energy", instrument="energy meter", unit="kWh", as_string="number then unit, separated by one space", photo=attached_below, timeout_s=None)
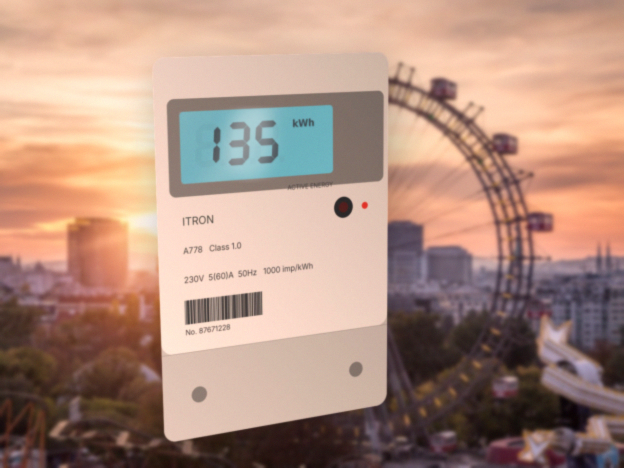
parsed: 135 kWh
